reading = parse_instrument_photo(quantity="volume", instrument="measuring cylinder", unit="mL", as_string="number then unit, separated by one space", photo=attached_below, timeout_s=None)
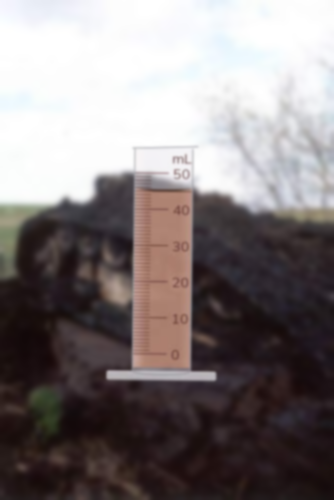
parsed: 45 mL
